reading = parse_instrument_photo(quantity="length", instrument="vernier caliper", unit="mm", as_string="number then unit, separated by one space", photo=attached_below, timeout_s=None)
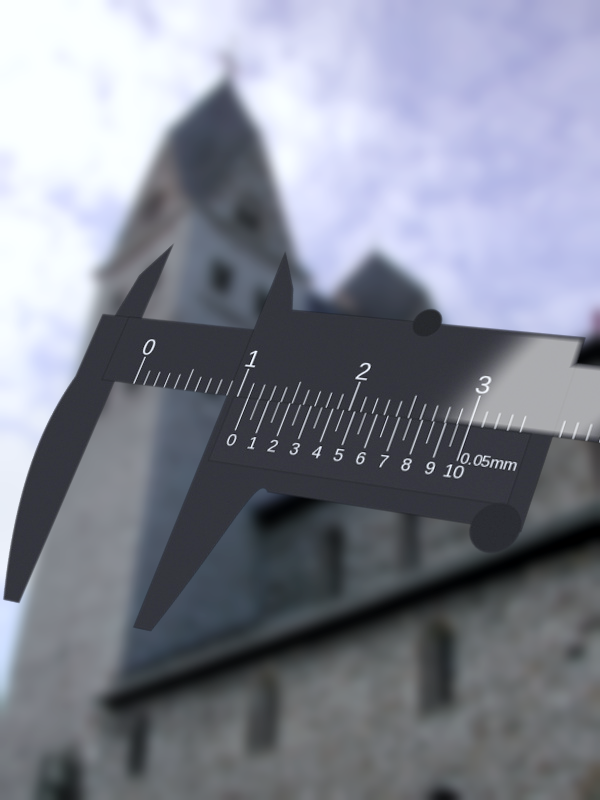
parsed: 11.0 mm
